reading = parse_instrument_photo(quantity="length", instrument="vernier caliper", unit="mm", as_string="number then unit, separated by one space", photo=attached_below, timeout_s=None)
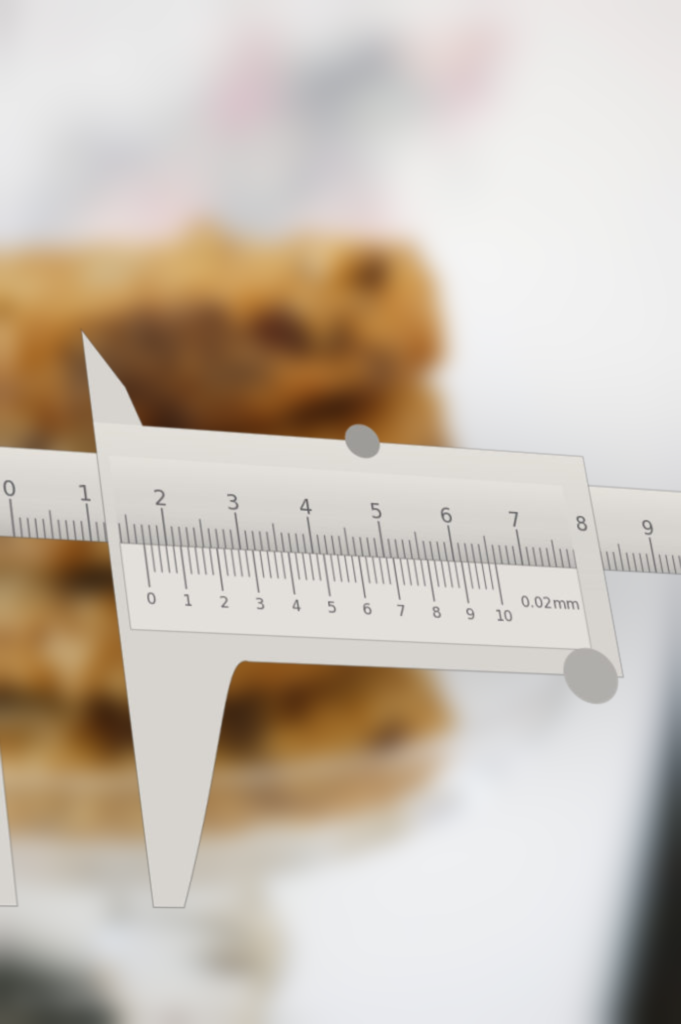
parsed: 17.0 mm
